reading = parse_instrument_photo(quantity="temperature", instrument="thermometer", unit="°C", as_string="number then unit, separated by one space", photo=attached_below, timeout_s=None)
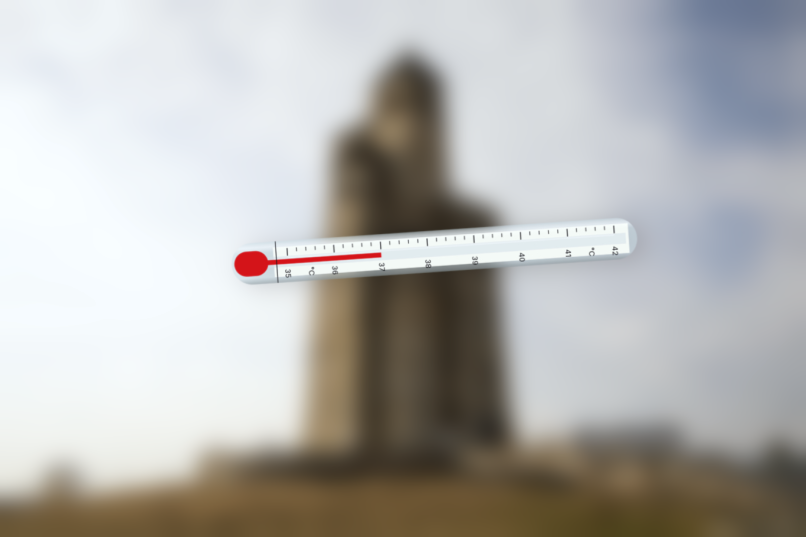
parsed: 37 °C
